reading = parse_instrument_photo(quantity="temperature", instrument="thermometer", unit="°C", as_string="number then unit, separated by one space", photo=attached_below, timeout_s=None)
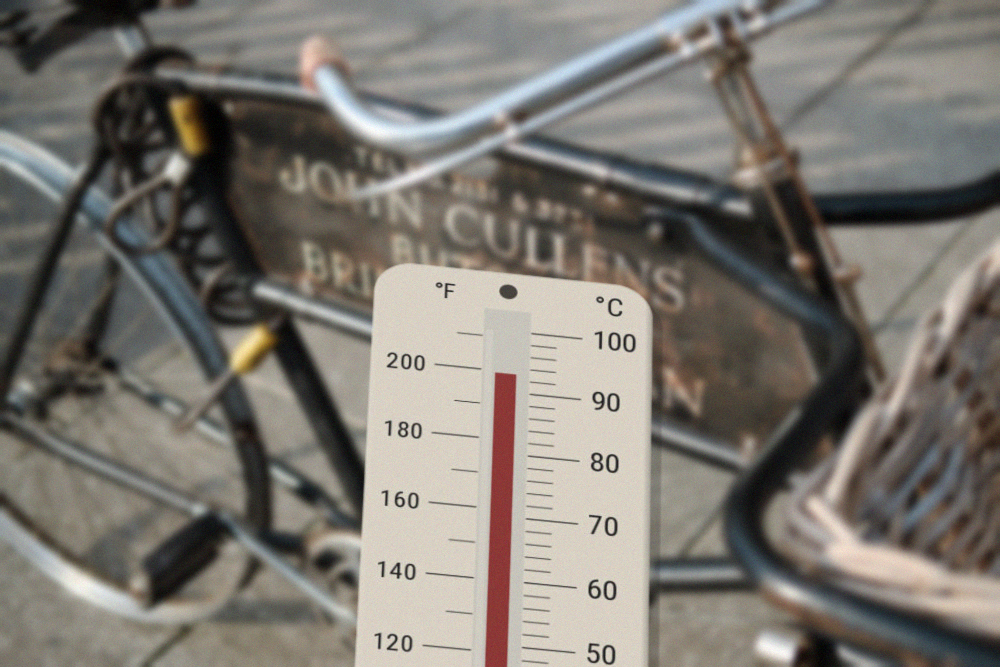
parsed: 93 °C
